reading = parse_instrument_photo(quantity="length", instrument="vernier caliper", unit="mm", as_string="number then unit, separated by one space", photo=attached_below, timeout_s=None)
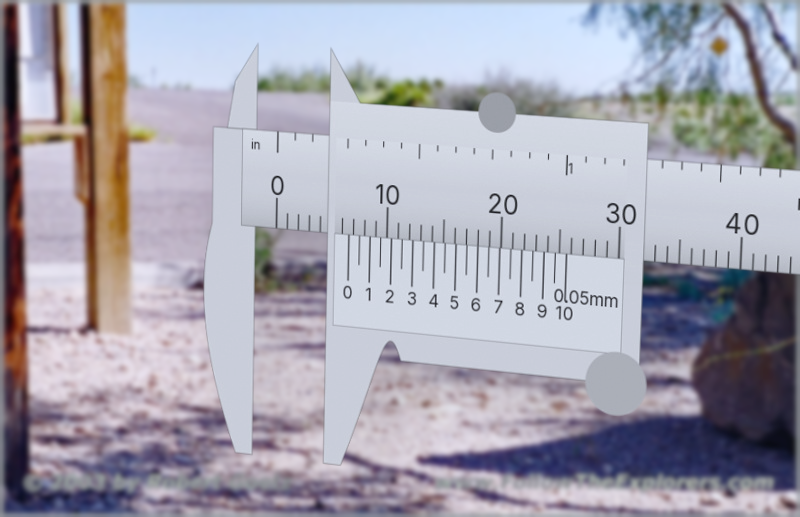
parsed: 6.6 mm
